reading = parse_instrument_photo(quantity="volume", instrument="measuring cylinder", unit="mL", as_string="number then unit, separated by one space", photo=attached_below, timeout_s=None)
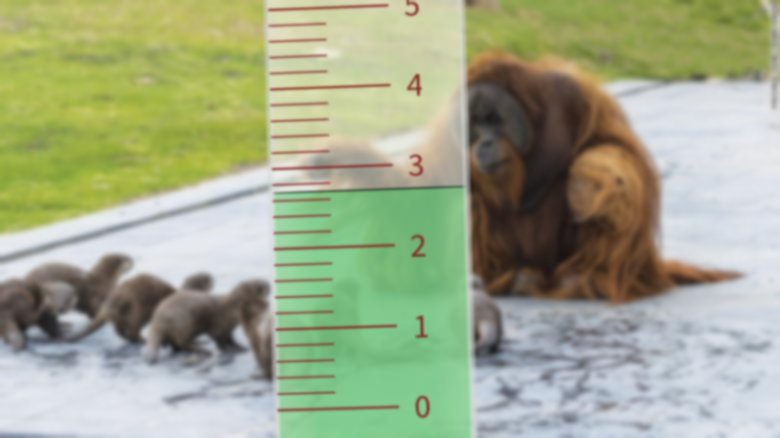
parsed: 2.7 mL
